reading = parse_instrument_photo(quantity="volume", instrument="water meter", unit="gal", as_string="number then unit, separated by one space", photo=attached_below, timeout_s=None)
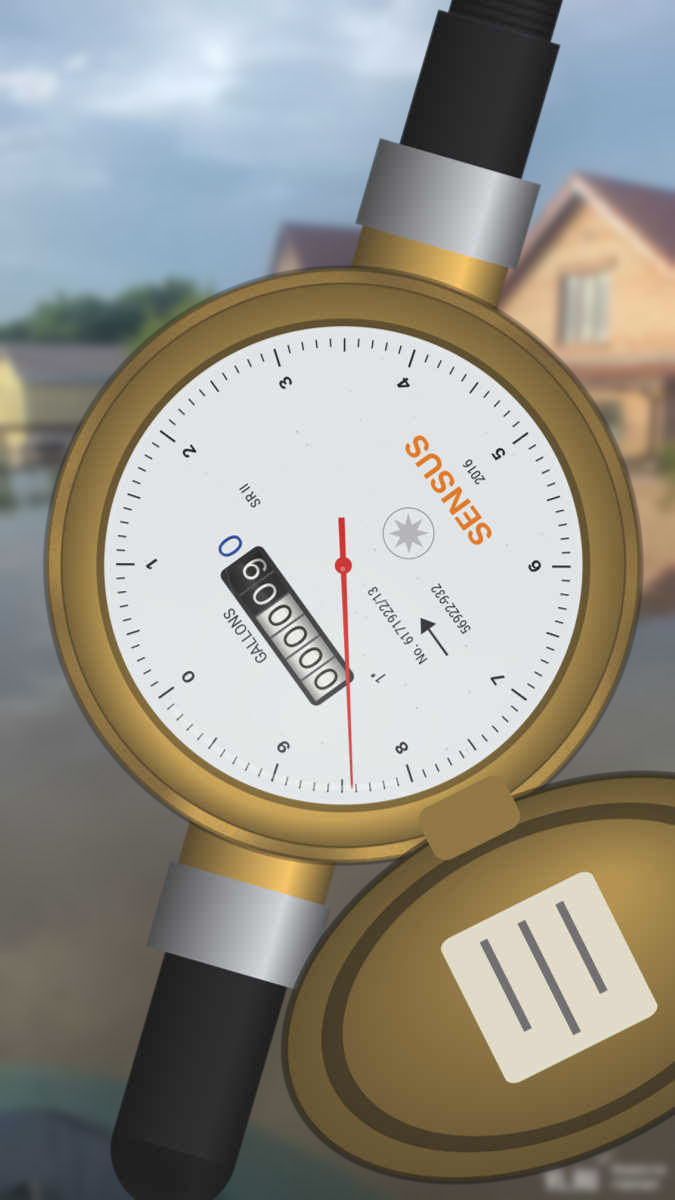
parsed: 88.4 gal
